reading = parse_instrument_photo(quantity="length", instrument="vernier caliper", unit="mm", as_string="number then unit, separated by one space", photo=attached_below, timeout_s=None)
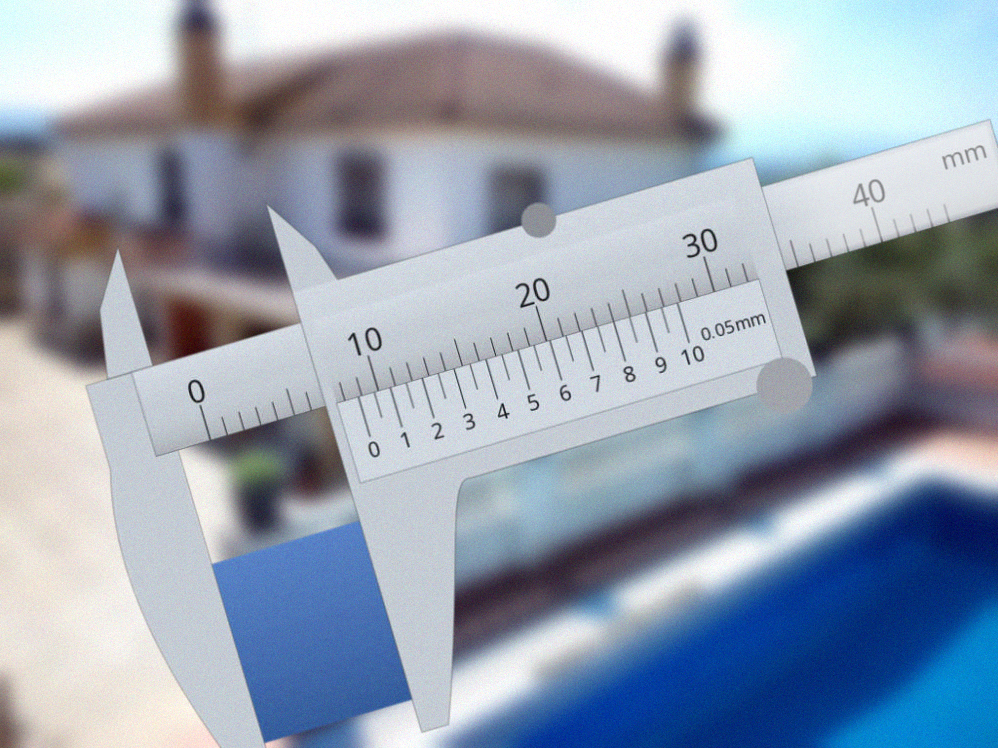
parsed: 8.8 mm
